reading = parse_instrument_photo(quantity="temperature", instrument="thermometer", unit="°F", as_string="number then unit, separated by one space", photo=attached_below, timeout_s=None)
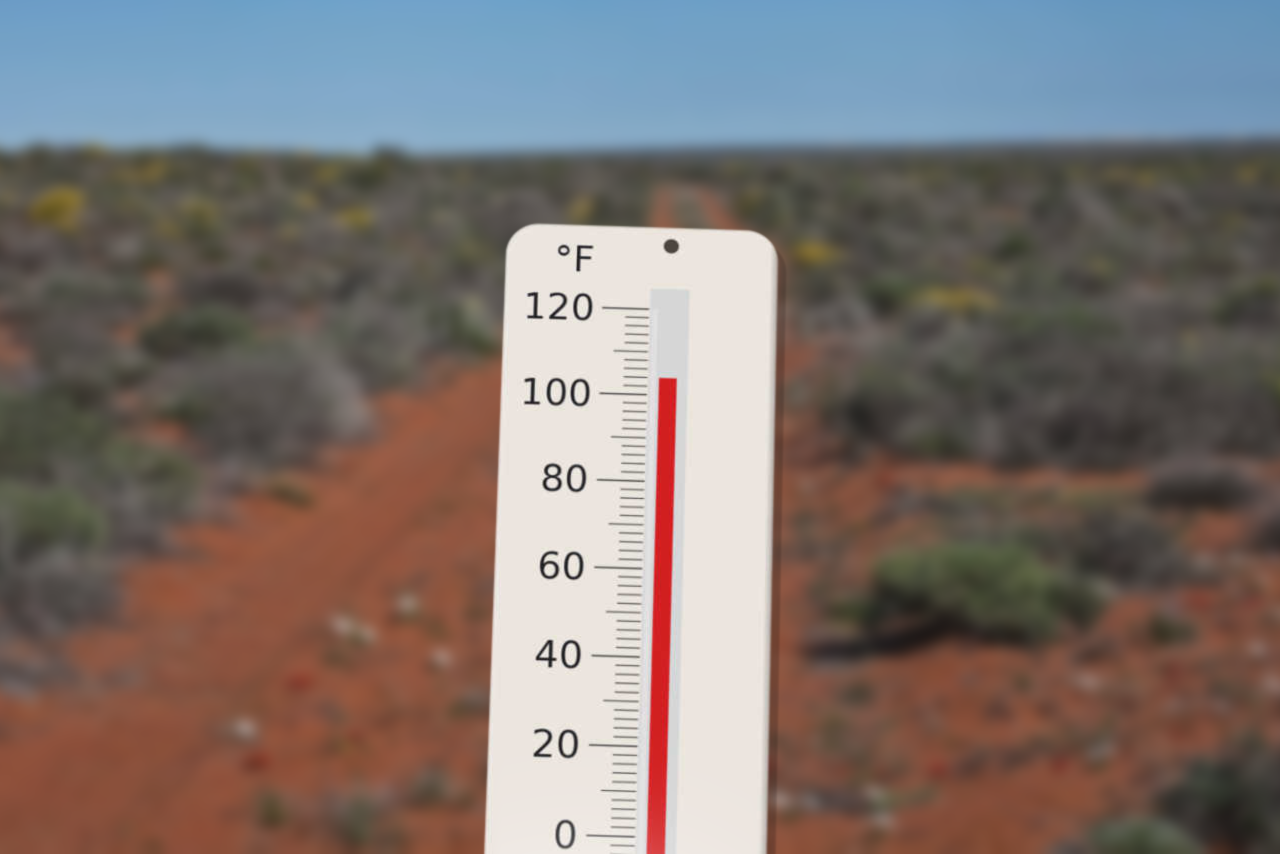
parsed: 104 °F
